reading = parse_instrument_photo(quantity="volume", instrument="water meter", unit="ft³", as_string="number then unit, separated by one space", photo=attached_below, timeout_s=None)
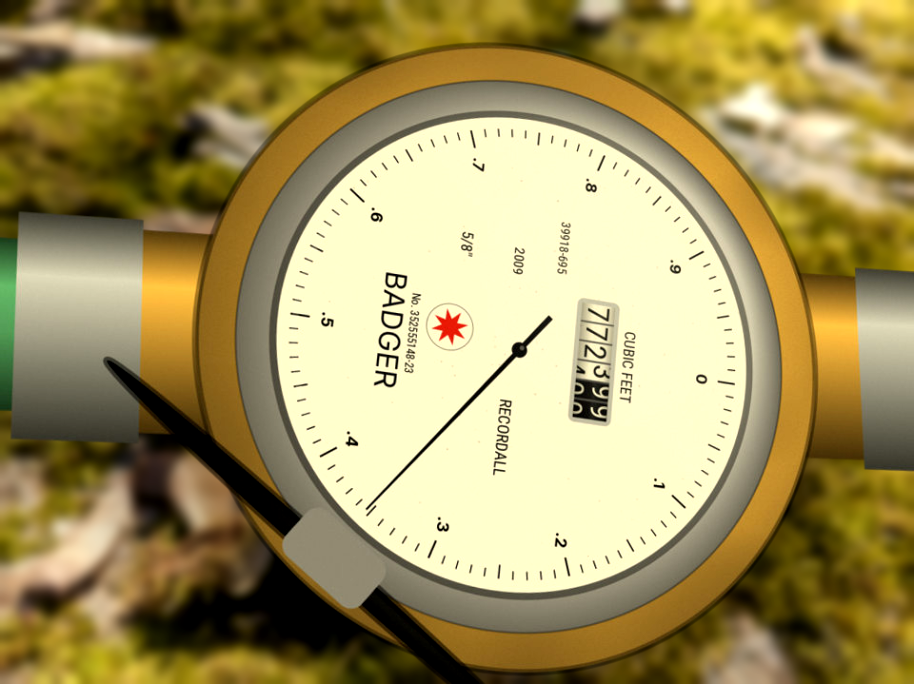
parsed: 772399.35 ft³
